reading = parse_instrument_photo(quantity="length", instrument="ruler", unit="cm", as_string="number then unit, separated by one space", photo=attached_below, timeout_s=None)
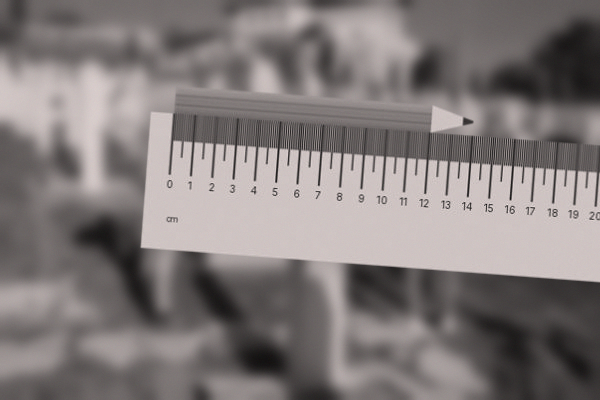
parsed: 14 cm
